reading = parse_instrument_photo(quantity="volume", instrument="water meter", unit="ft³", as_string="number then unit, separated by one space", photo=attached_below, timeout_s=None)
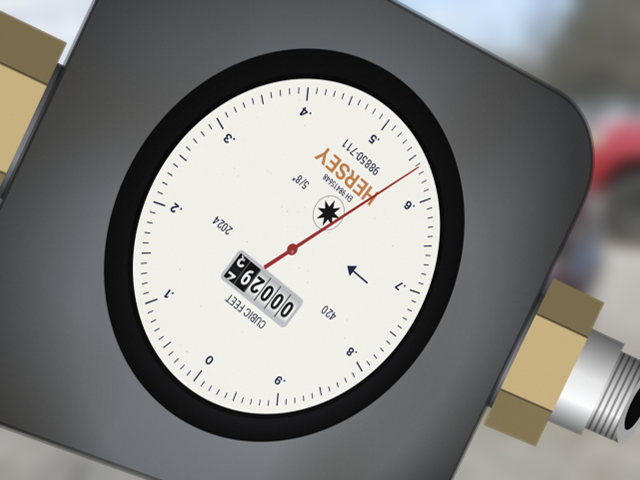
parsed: 292.56 ft³
